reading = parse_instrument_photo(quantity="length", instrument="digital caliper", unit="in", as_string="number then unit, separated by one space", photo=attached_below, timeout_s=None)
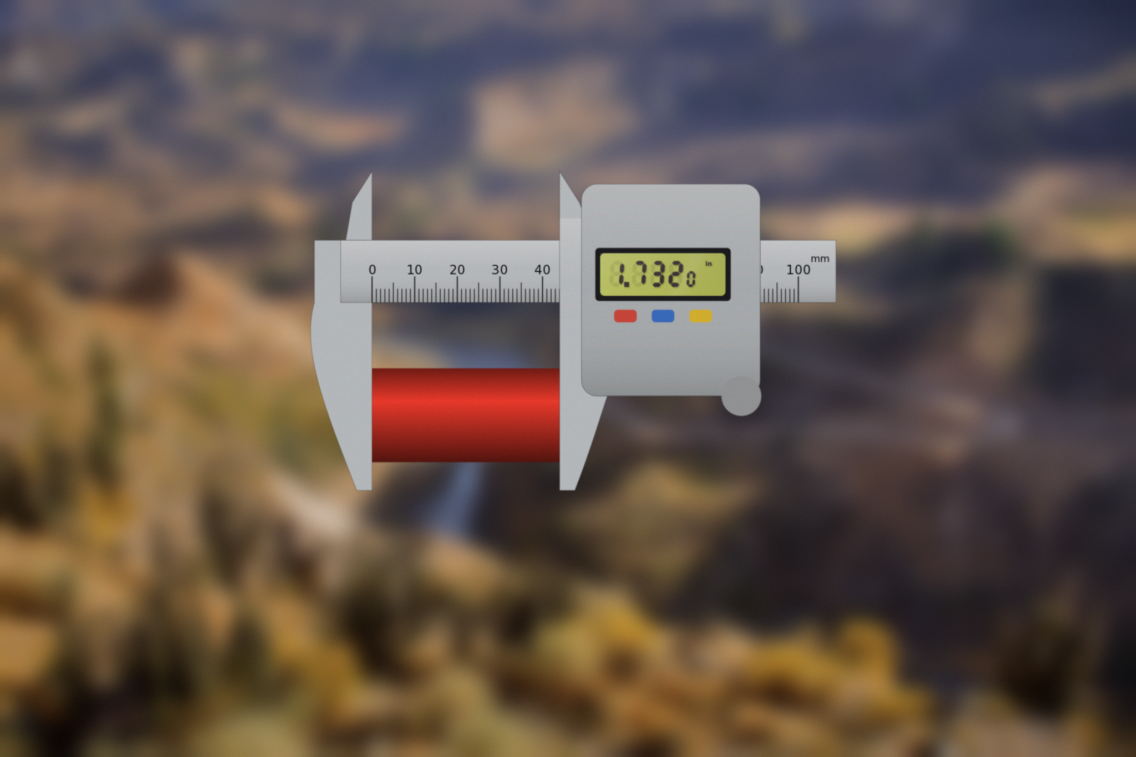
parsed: 1.7320 in
